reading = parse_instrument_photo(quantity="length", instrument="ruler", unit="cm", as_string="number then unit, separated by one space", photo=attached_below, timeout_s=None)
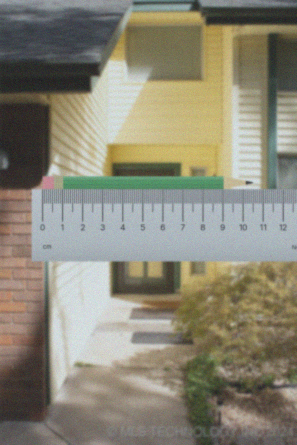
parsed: 10.5 cm
